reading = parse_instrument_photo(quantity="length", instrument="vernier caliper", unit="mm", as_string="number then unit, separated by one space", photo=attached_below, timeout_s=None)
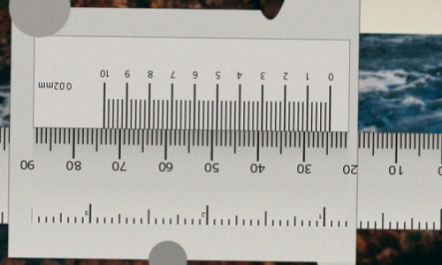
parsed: 24.5 mm
